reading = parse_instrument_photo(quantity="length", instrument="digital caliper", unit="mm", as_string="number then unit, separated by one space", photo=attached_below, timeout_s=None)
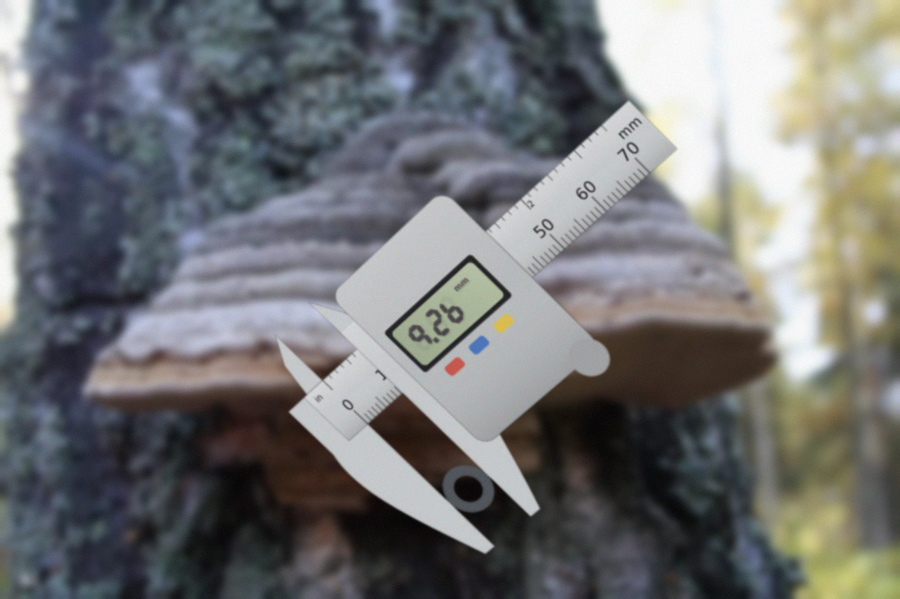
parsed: 9.26 mm
